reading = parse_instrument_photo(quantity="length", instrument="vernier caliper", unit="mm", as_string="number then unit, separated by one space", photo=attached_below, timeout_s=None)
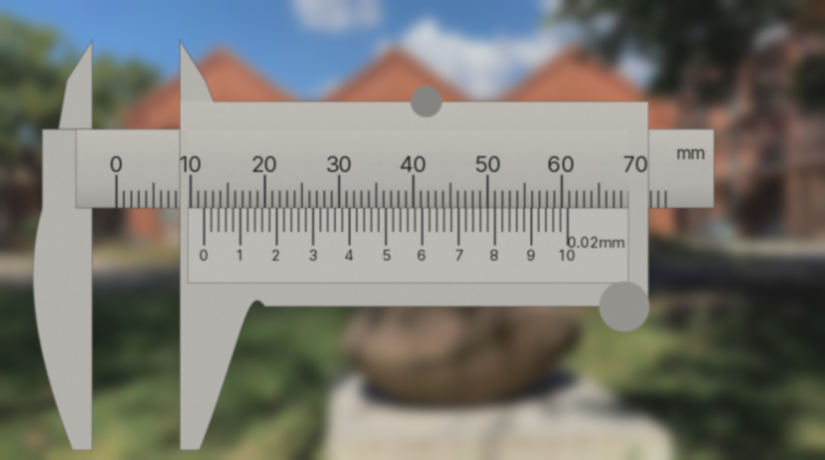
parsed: 11.8 mm
